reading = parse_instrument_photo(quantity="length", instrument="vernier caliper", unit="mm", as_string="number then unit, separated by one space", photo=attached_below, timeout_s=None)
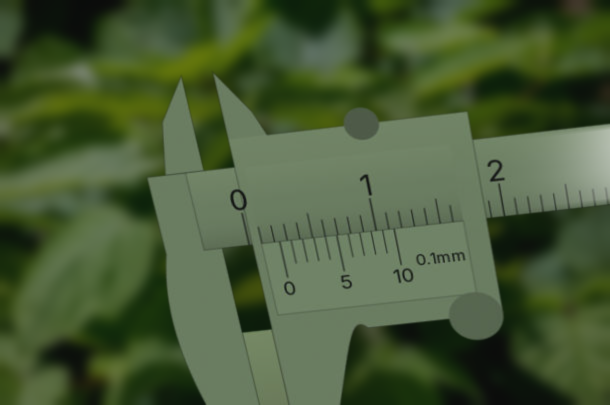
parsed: 2.4 mm
